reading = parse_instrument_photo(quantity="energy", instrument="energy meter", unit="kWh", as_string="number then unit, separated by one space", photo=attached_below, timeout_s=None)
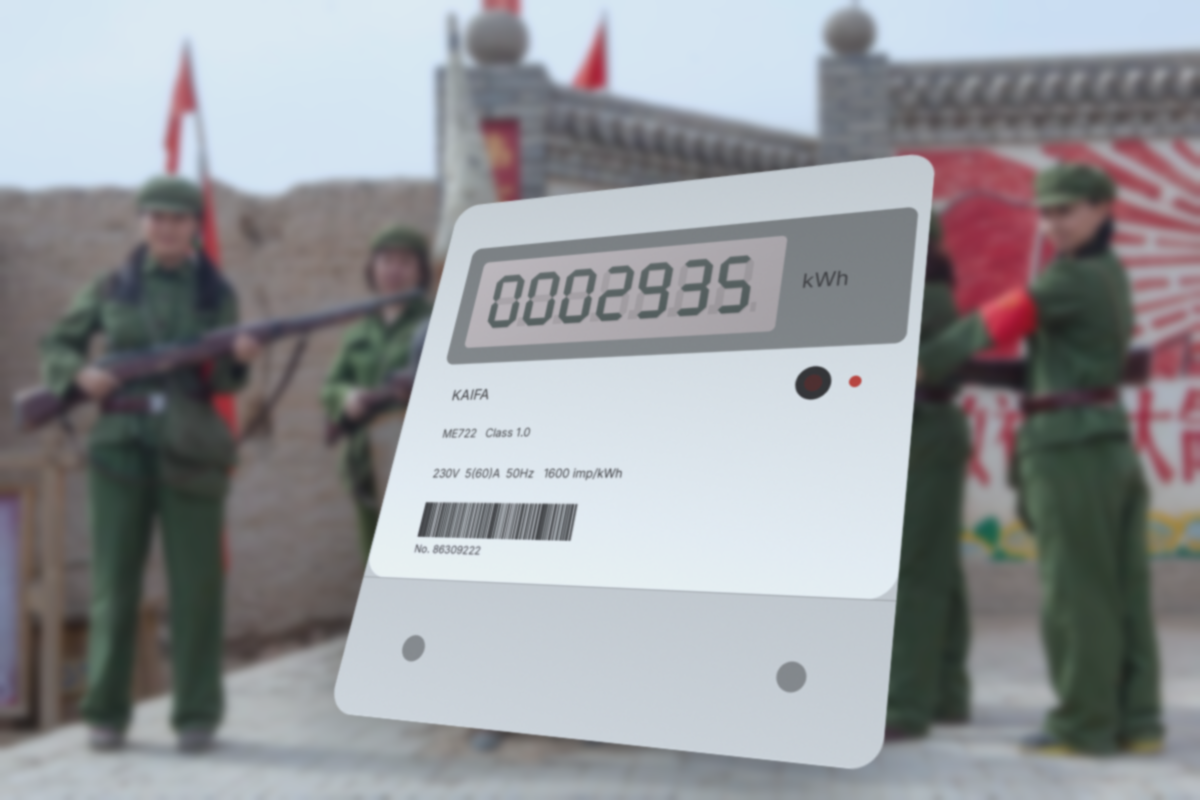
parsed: 2935 kWh
